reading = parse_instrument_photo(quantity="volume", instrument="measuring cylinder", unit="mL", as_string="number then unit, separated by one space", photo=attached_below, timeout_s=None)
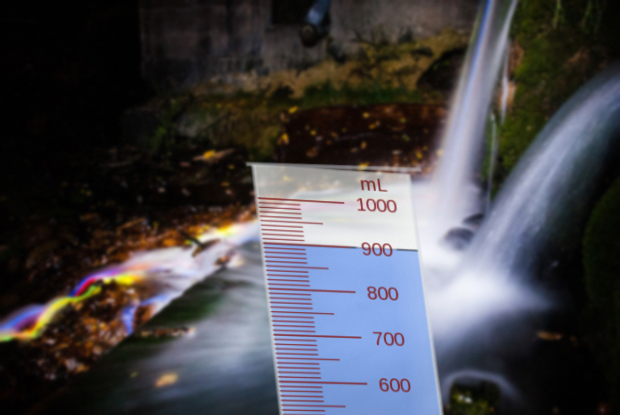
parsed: 900 mL
